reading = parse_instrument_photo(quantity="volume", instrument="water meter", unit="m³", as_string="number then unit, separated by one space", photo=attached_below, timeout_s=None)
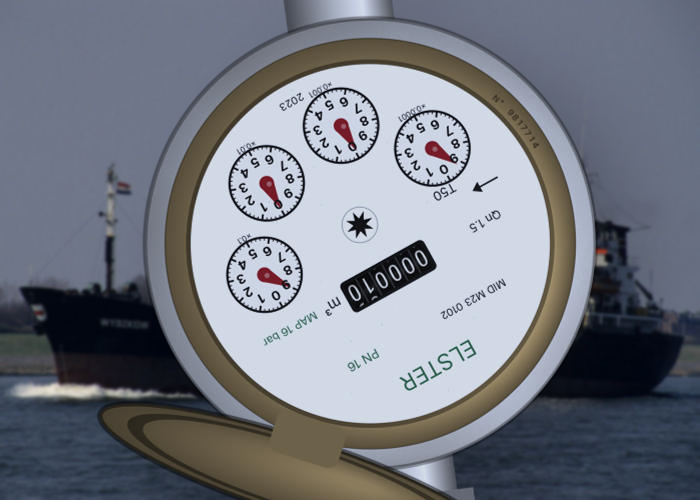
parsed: 9.8999 m³
